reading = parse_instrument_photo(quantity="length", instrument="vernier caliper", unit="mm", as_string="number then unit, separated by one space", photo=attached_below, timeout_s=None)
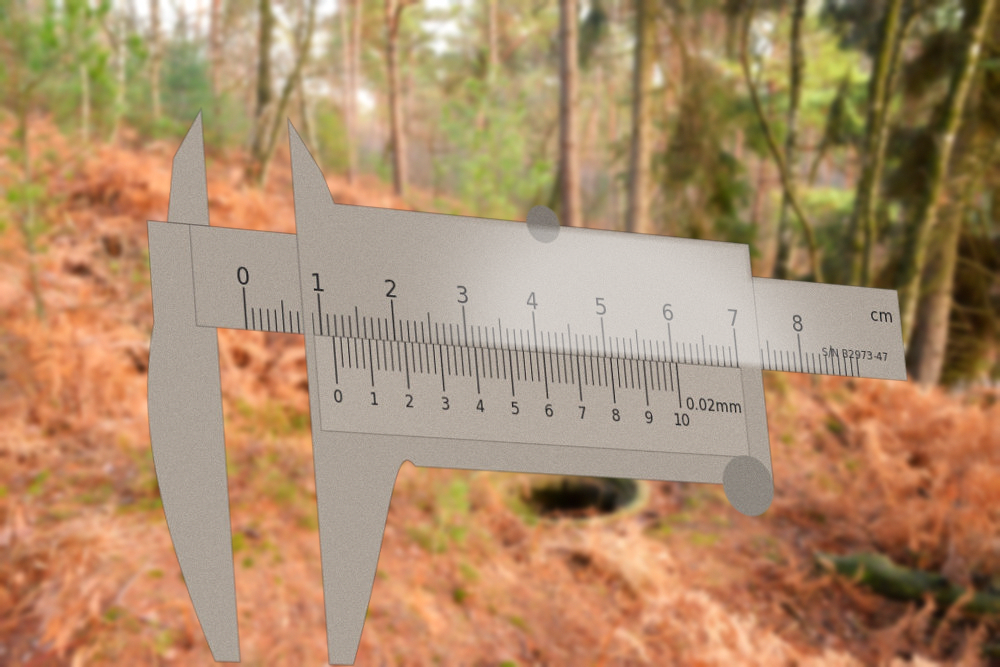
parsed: 11.6 mm
